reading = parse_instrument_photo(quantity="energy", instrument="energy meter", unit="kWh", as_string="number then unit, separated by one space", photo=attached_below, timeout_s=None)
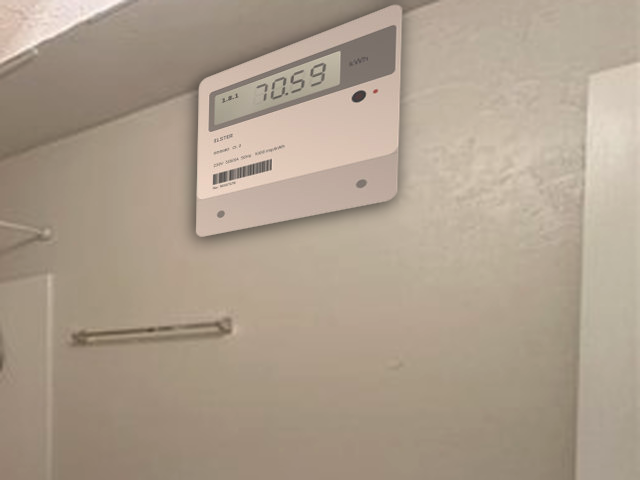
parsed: 70.59 kWh
